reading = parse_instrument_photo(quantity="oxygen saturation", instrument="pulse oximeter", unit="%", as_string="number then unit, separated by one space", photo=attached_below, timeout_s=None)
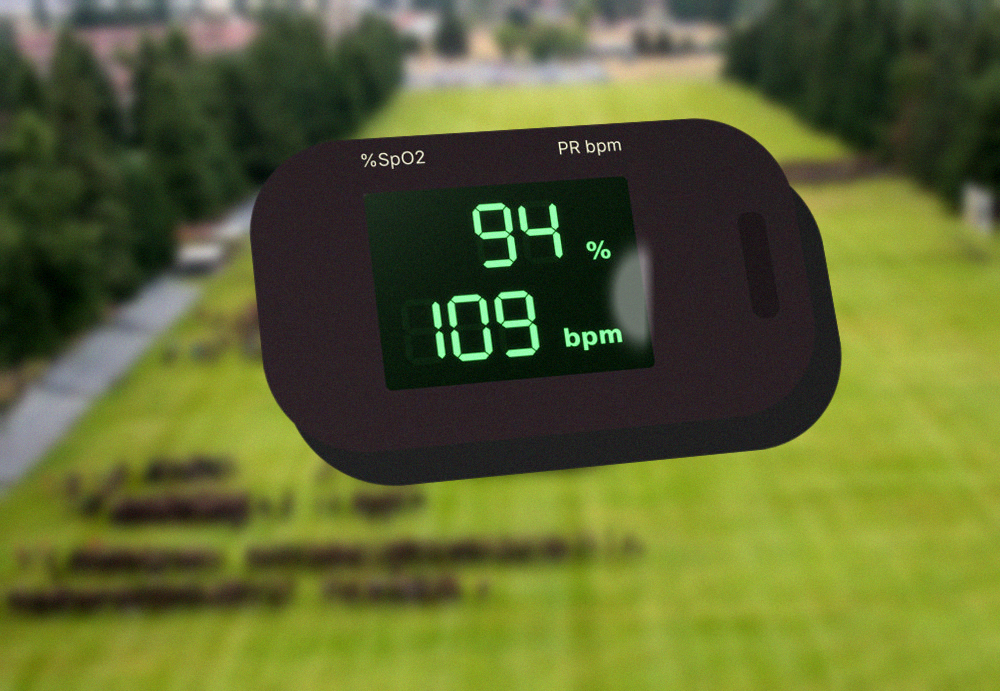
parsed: 94 %
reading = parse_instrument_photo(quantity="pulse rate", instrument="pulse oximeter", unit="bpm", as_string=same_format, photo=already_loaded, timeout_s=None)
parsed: 109 bpm
